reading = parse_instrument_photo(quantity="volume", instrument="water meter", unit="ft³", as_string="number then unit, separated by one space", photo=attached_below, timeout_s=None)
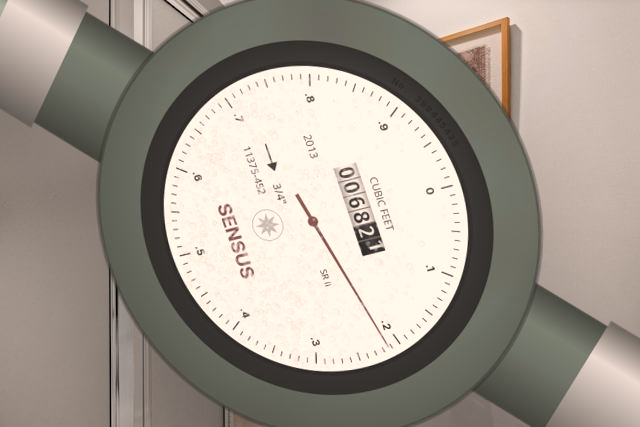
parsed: 6821.21 ft³
